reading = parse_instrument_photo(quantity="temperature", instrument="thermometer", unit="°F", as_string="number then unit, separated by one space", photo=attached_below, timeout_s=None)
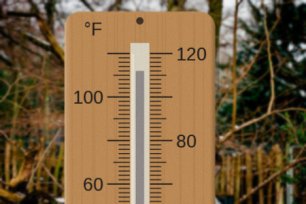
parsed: 112 °F
